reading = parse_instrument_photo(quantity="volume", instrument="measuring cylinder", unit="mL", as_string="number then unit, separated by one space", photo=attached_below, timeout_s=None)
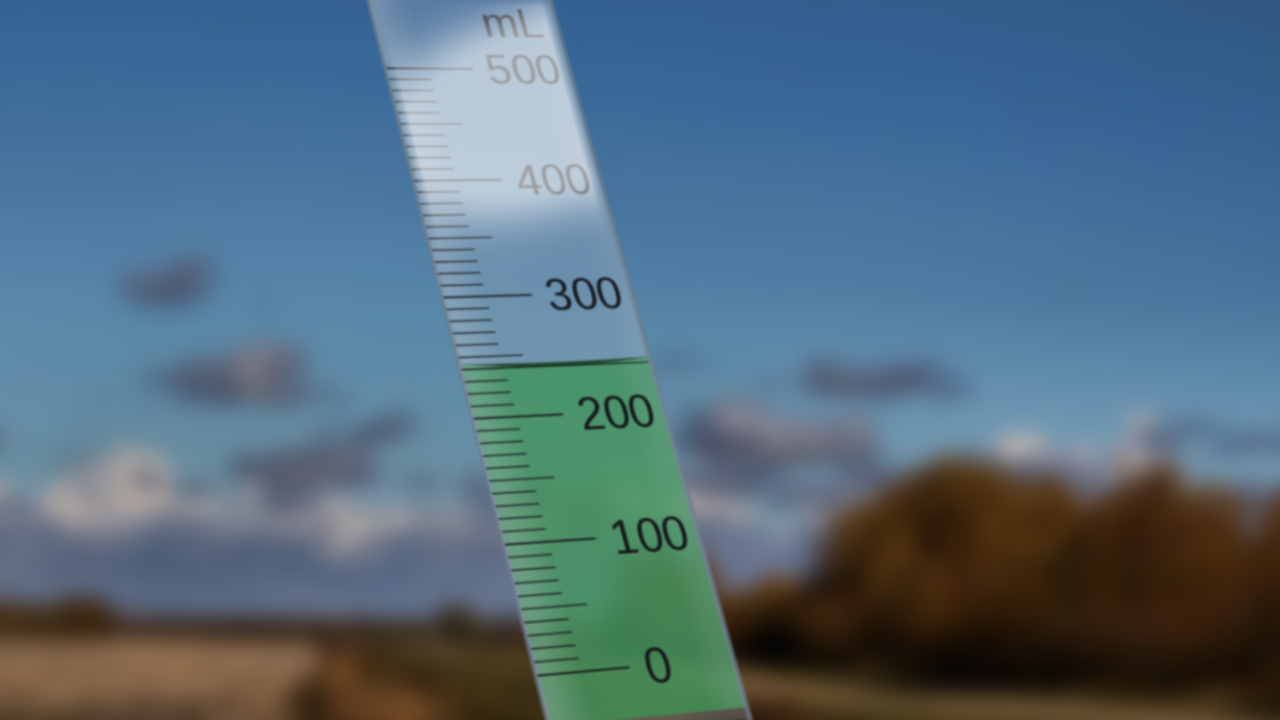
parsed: 240 mL
